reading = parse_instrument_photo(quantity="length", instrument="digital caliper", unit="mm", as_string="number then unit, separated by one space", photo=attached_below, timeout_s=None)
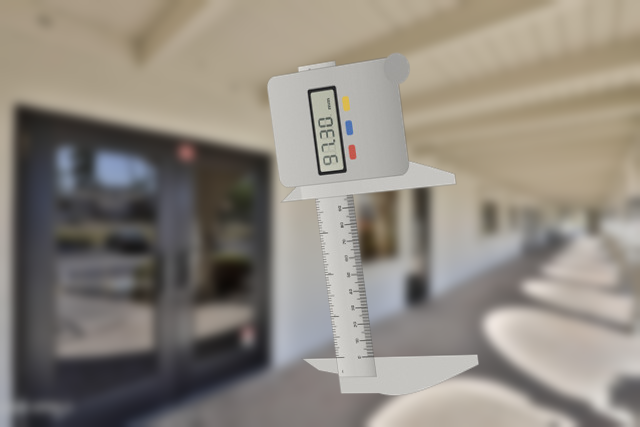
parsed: 97.30 mm
